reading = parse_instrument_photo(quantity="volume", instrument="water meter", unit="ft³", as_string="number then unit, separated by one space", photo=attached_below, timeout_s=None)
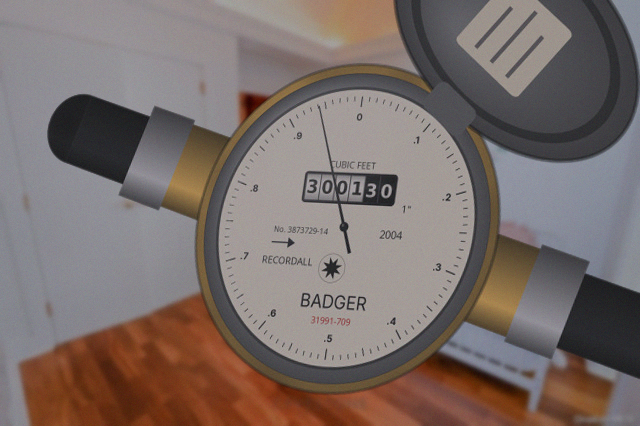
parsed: 300129.94 ft³
